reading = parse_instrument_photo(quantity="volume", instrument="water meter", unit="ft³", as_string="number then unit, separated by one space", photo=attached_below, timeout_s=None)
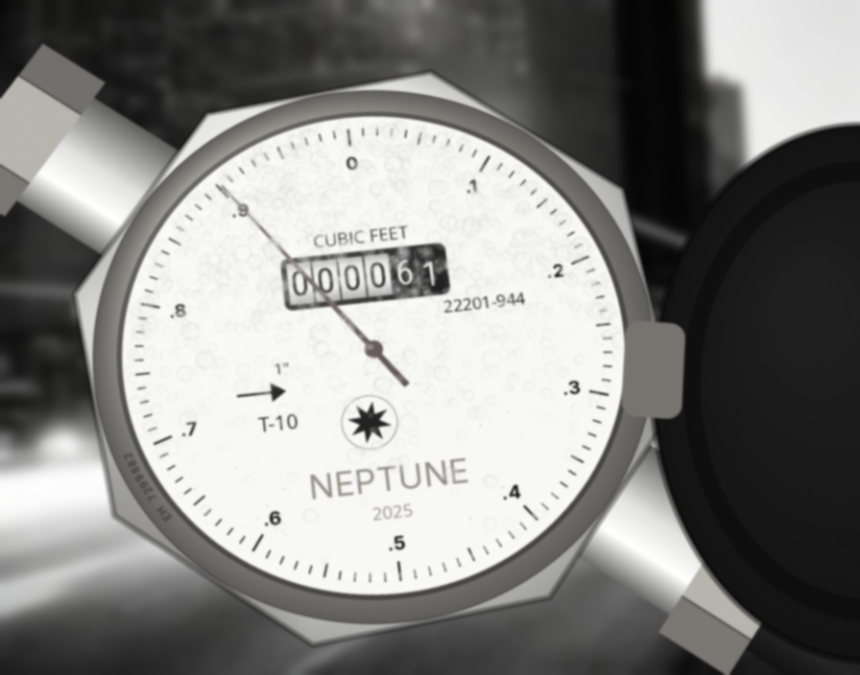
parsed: 60.90 ft³
